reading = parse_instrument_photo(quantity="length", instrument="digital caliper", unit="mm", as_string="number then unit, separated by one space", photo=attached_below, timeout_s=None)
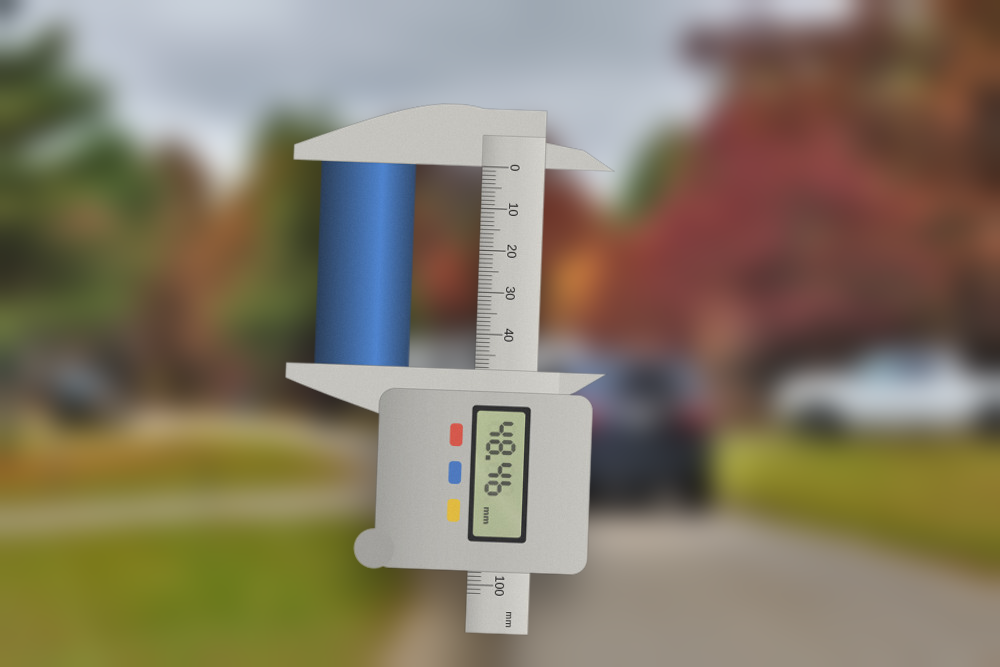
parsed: 48.46 mm
